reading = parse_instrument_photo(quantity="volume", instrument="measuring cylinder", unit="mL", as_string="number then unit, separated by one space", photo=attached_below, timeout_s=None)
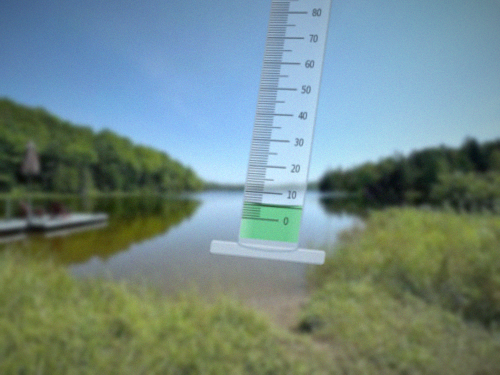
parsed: 5 mL
